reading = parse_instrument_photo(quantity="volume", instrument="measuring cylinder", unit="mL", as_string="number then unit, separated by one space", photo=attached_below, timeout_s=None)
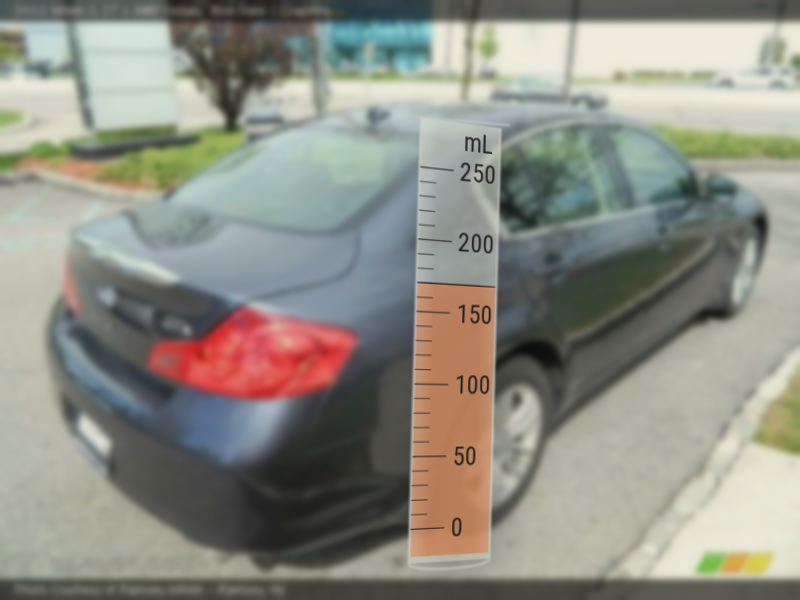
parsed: 170 mL
